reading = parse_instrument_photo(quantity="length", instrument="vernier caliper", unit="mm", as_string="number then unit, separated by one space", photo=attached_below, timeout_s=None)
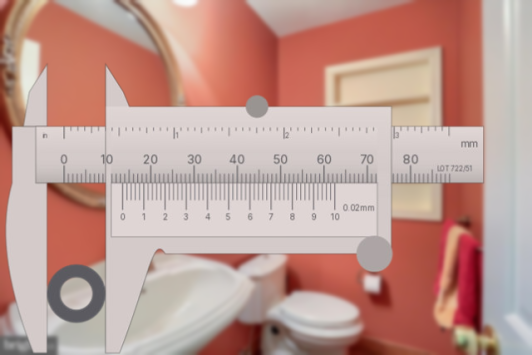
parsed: 13.5 mm
